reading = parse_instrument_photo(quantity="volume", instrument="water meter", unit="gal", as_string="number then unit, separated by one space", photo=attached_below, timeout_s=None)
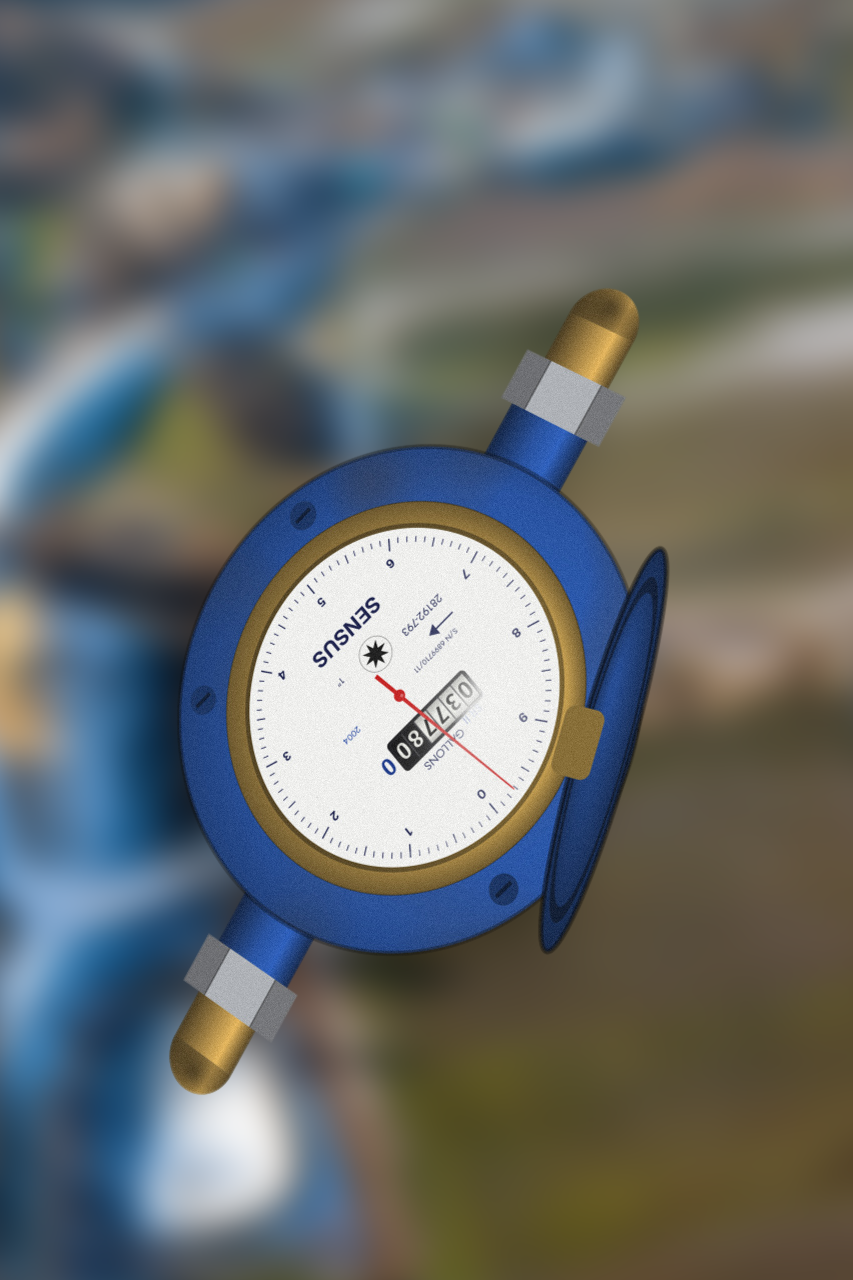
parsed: 377799.7 gal
